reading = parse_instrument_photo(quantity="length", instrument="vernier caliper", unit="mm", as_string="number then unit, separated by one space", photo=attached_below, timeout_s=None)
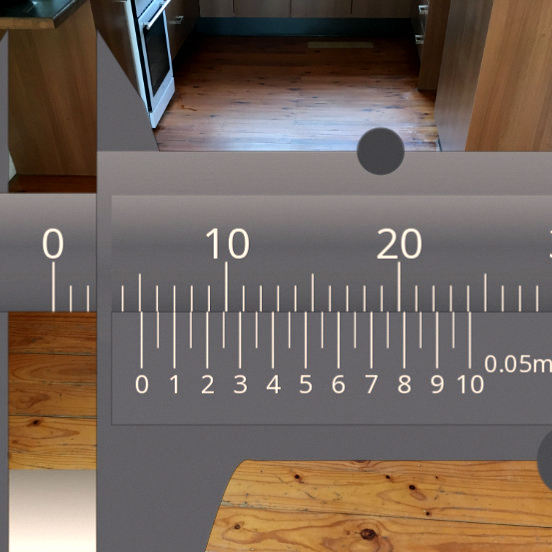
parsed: 5.1 mm
